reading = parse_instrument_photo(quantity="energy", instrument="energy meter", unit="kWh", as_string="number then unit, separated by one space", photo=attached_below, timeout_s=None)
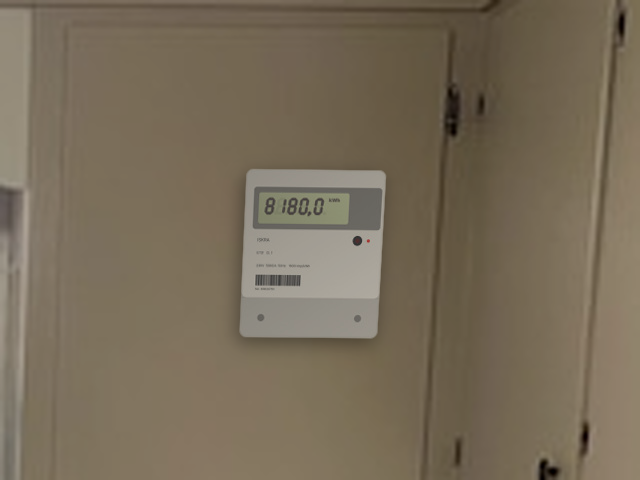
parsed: 8180.0 kWh
